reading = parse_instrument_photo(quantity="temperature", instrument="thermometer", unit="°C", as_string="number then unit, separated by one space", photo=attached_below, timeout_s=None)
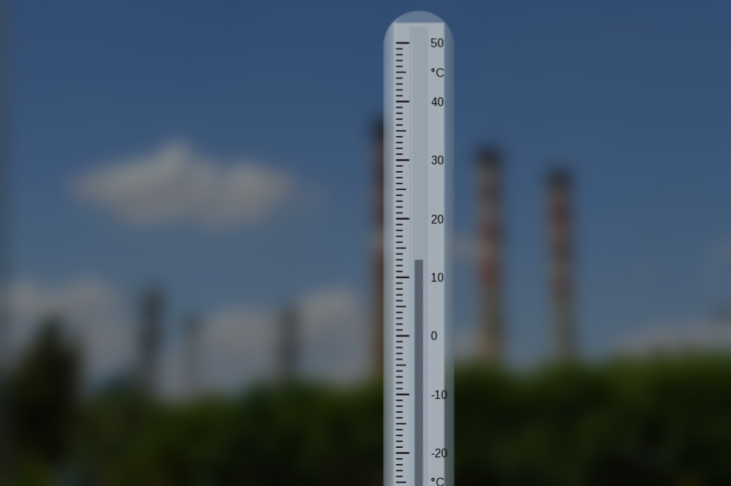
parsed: 13 °C
